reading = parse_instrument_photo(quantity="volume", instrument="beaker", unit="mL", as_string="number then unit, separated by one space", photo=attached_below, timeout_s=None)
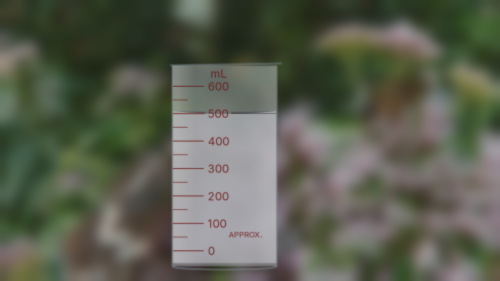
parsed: 500 mL
